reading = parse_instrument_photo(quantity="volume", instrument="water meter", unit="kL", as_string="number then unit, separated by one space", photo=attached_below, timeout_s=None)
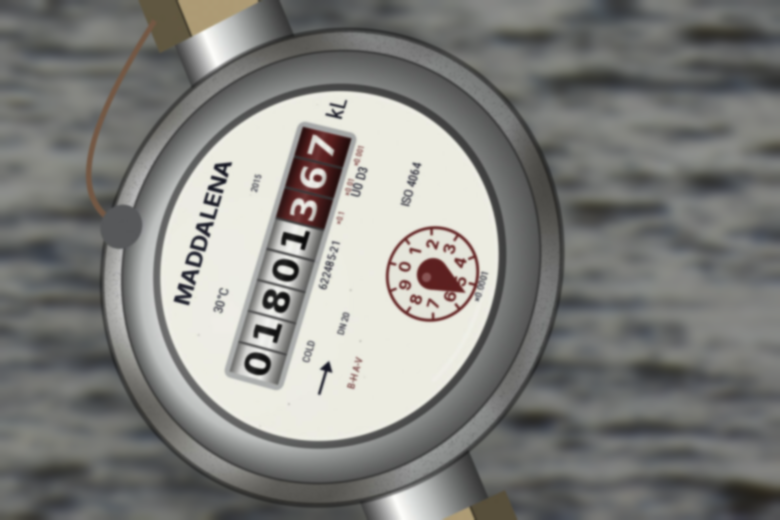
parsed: 1801.3675 kL
